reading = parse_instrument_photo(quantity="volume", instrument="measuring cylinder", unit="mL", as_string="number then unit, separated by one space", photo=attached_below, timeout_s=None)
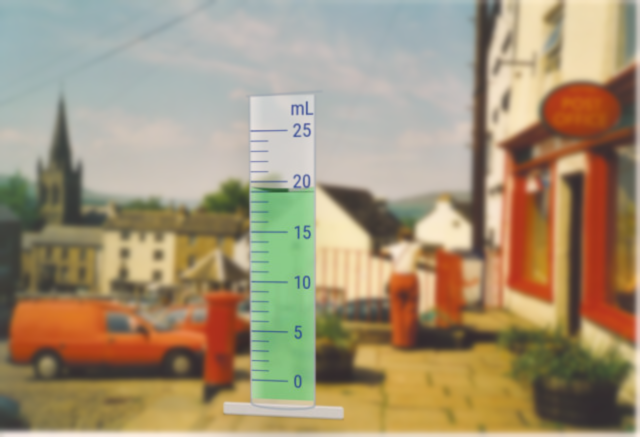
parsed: 19 mL
